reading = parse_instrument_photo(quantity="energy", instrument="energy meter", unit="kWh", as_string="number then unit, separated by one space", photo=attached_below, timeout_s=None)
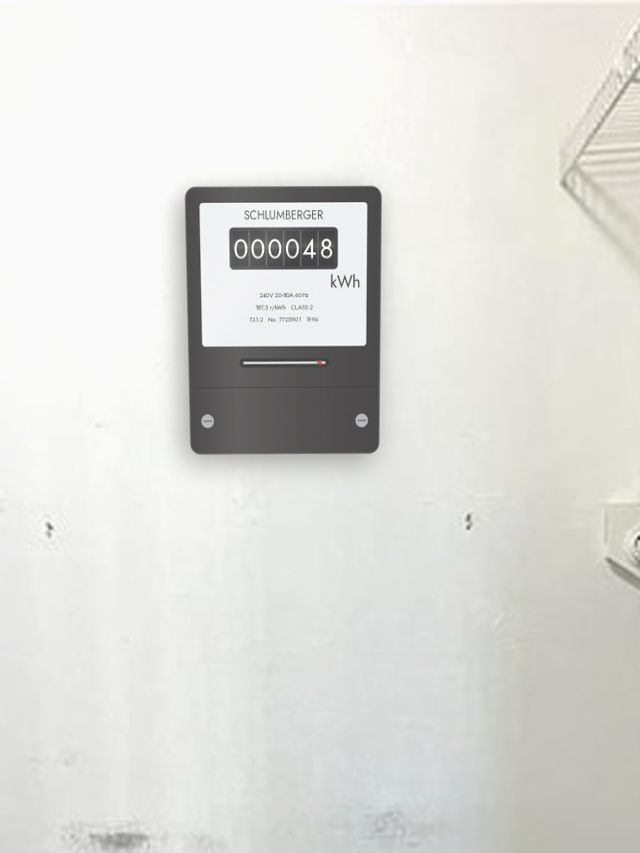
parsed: 48 kWh
